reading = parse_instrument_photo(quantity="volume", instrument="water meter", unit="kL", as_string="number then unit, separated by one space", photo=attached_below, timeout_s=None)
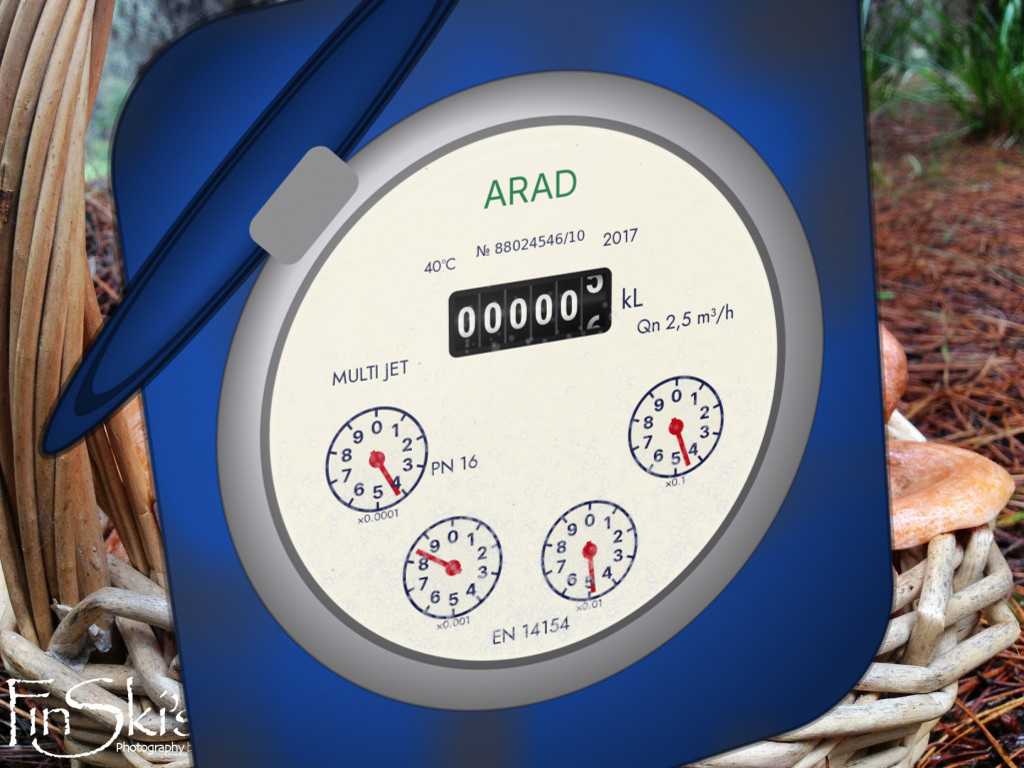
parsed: 5.4484 kL
